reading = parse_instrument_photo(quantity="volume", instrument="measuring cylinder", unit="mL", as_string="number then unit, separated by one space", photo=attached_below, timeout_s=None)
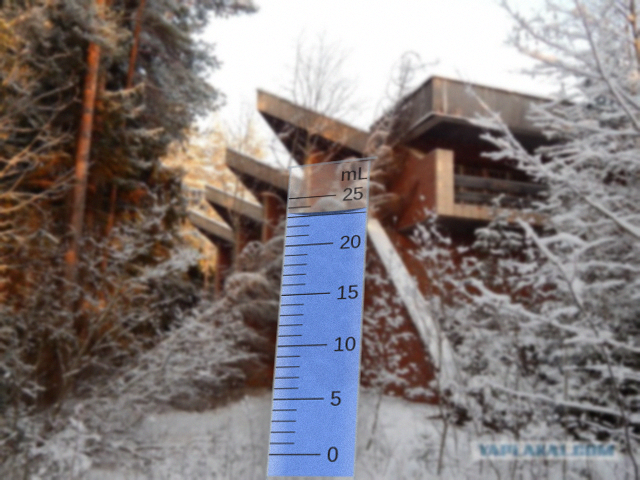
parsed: 23 mL
